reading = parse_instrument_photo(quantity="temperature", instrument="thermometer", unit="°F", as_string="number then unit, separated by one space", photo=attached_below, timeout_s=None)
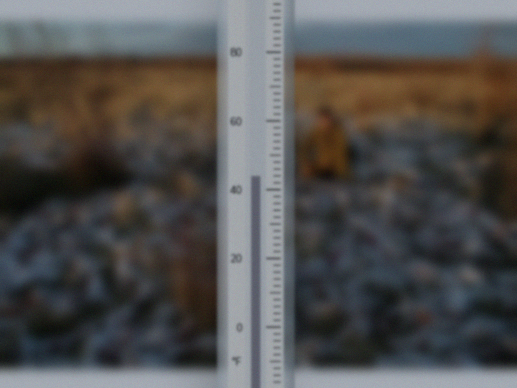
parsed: 44 °F
